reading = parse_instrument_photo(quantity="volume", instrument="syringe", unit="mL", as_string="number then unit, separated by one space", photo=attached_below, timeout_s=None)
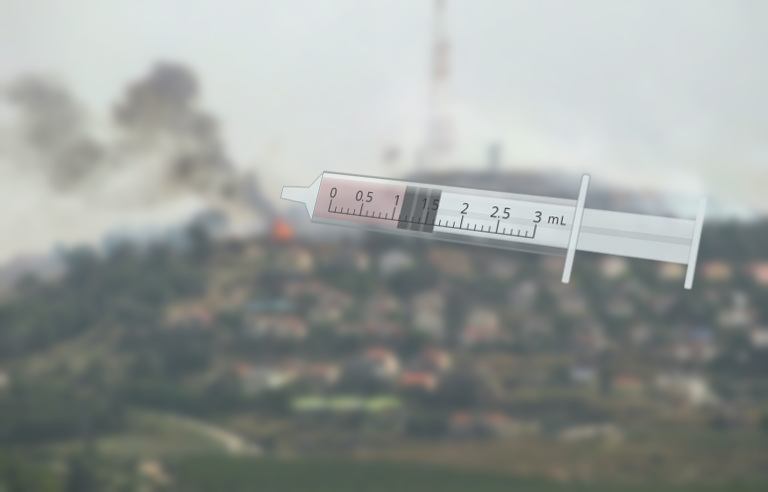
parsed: 1.1 mL
